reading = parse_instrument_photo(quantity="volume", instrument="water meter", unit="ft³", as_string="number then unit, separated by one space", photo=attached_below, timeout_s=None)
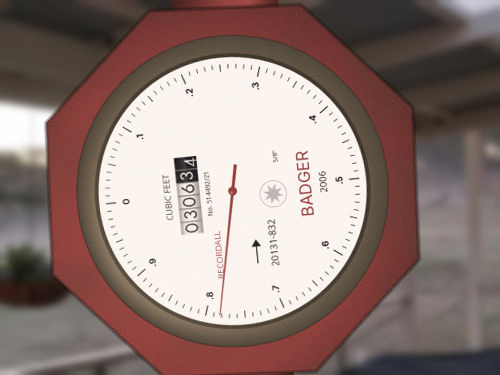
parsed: 30633.78 ft³
